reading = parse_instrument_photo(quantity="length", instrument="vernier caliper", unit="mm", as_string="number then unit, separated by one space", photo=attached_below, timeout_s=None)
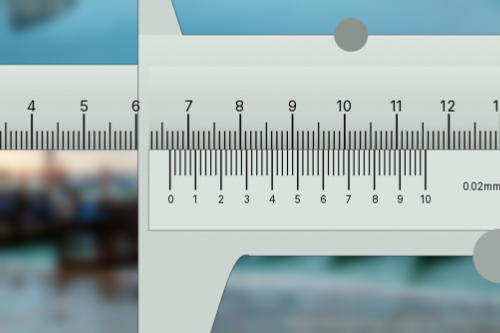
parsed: 66.5 mm
